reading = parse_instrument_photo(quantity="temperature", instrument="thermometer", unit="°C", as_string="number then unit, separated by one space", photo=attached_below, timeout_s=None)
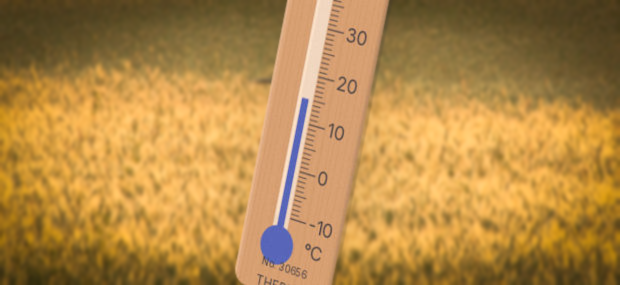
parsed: 15 °C
